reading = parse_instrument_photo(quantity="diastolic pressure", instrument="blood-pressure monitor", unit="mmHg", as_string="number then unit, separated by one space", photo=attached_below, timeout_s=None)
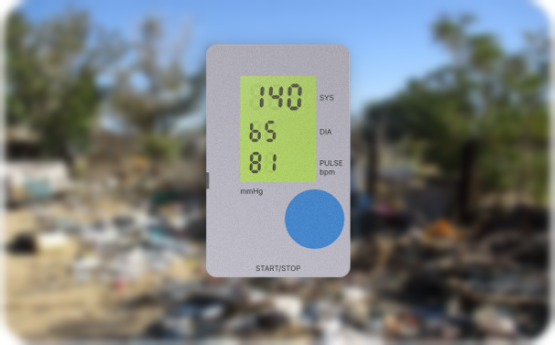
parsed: 65 mmHg
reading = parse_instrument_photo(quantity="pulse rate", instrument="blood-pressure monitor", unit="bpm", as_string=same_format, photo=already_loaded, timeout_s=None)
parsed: 81 bpm
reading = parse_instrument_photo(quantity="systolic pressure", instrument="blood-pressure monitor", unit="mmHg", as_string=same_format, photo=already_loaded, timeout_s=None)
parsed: 140 mmHg
